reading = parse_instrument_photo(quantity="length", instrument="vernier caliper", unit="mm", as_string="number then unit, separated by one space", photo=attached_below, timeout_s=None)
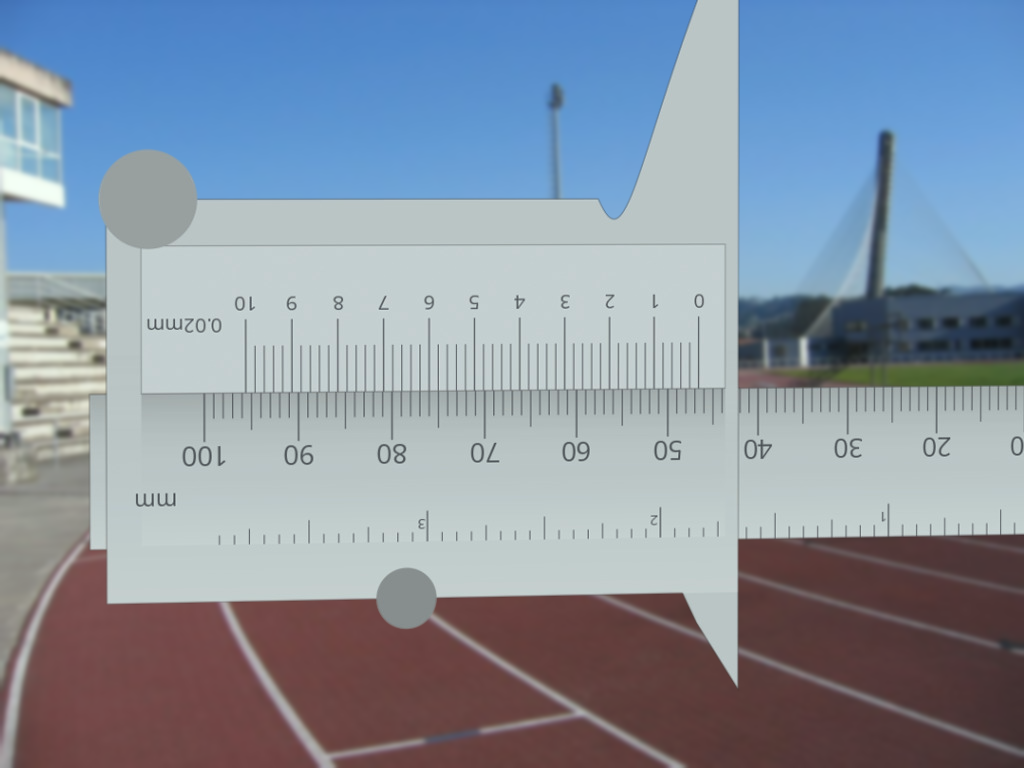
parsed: 46.6 mm
